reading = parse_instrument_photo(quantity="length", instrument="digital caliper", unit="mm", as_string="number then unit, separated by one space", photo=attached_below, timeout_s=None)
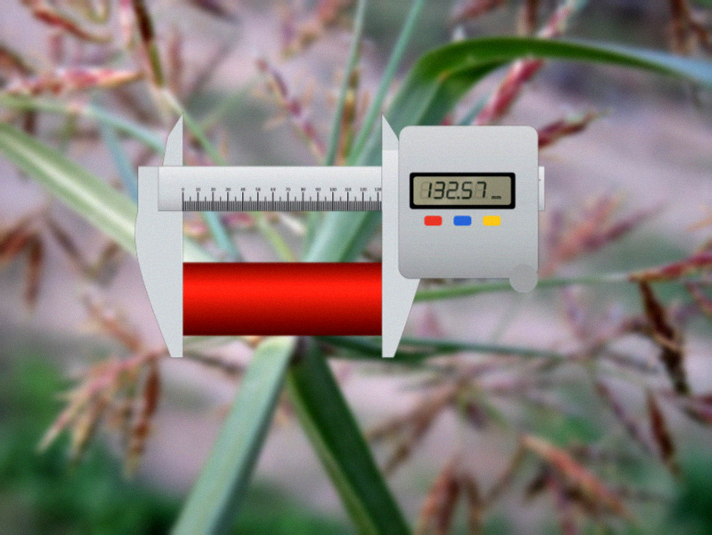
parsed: 132.57 mm
